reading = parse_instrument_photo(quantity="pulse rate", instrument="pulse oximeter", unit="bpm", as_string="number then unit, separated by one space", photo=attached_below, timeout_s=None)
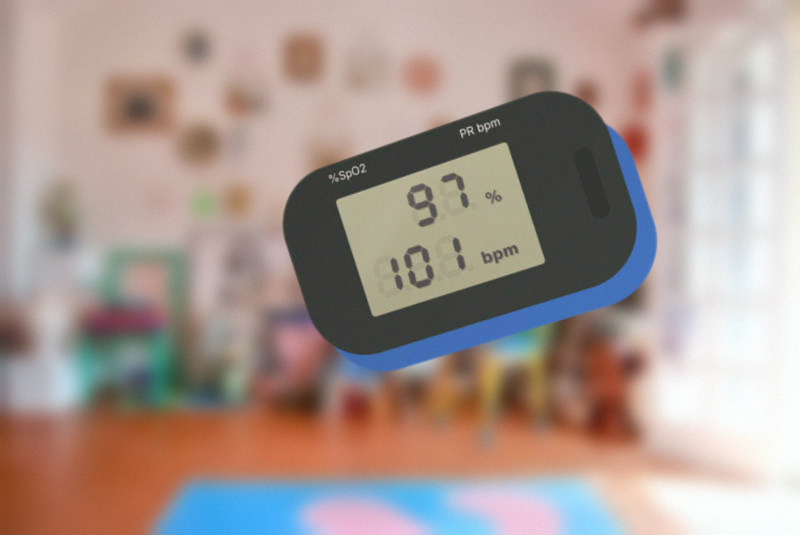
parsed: 101 bpm
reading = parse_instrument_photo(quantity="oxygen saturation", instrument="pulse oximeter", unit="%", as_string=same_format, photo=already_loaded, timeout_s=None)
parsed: 97 %
